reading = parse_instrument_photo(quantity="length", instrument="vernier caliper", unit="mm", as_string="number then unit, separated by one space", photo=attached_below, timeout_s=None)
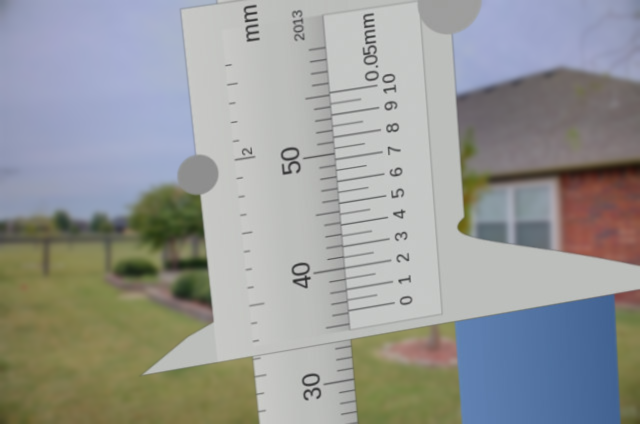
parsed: 36.2 mm
